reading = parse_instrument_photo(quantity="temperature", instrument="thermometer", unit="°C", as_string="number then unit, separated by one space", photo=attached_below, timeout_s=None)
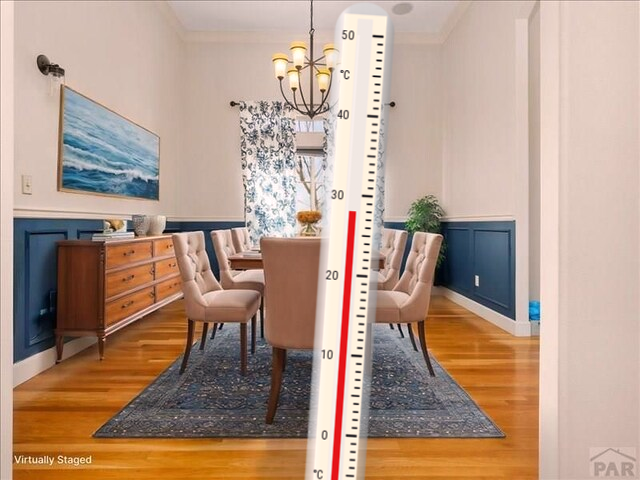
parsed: 28 °C
